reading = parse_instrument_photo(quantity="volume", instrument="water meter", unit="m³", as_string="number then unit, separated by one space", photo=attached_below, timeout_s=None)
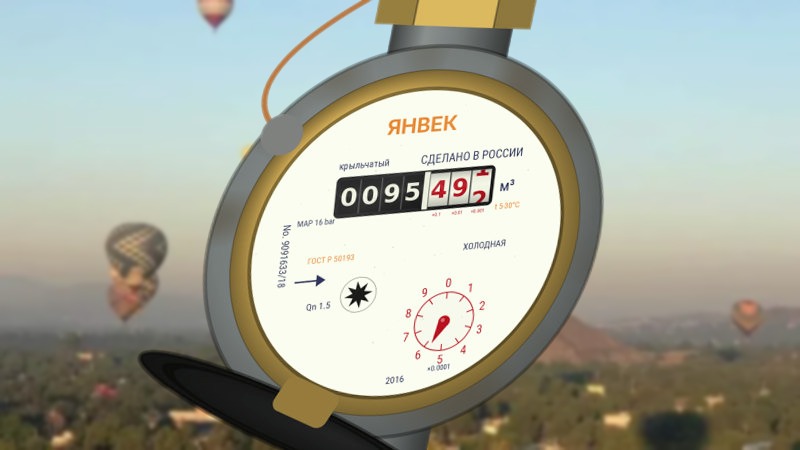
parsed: 95.4915 m³
